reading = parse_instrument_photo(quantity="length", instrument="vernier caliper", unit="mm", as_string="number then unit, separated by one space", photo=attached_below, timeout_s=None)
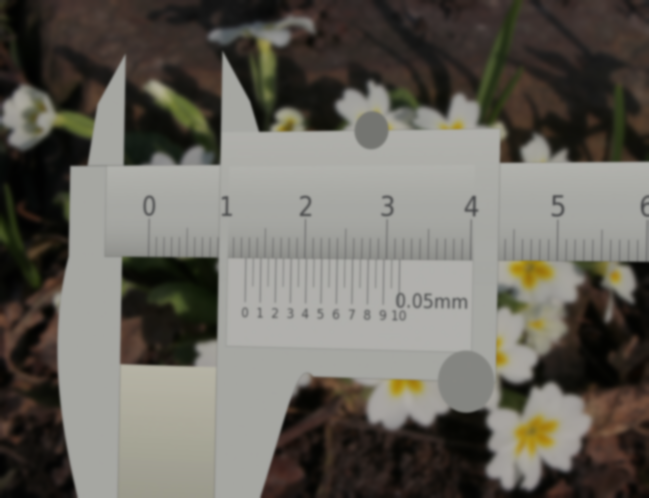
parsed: 12.6 mm
